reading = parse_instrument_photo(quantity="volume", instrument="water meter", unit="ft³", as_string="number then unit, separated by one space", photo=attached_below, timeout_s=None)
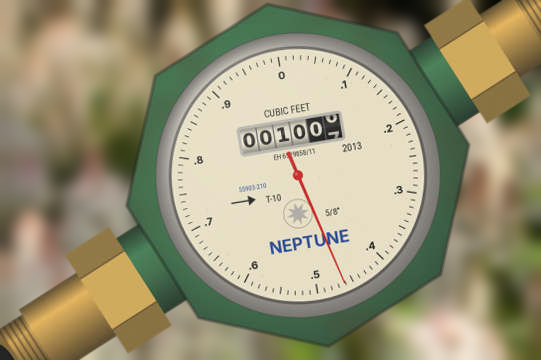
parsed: 1006.46 ft³
